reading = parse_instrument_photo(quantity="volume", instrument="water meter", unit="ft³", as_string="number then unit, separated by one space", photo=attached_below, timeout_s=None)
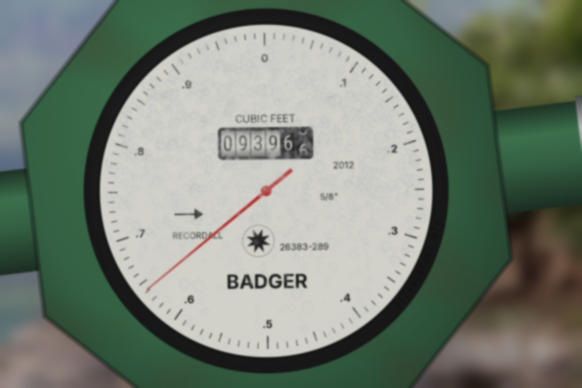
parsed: 93965.64 ft³
